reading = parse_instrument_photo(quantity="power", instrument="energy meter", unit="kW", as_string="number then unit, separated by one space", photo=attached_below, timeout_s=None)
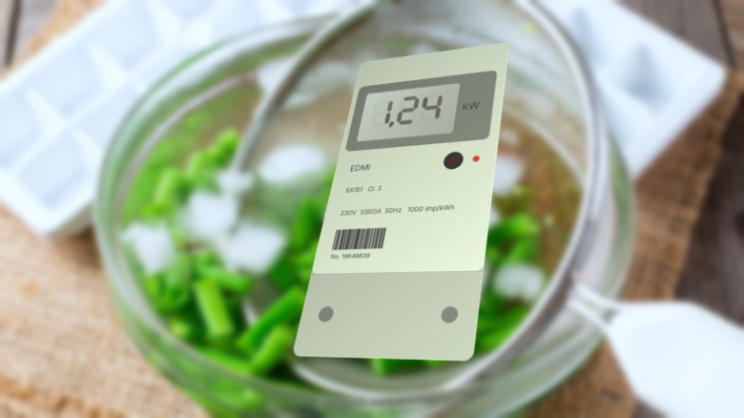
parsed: 1.24 kW
